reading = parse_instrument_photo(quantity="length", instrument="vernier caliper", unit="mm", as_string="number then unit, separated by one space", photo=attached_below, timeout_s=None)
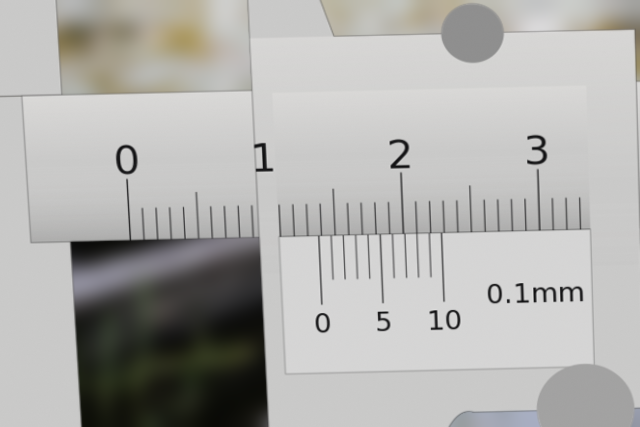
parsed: 13.8 mm
